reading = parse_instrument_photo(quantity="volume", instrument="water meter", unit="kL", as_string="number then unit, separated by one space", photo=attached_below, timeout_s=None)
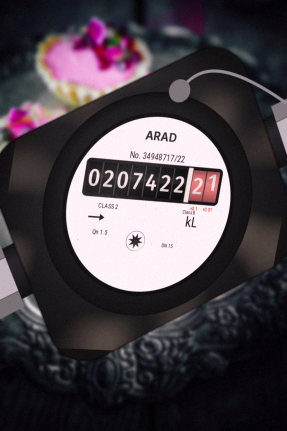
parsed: 207422.21 kL
